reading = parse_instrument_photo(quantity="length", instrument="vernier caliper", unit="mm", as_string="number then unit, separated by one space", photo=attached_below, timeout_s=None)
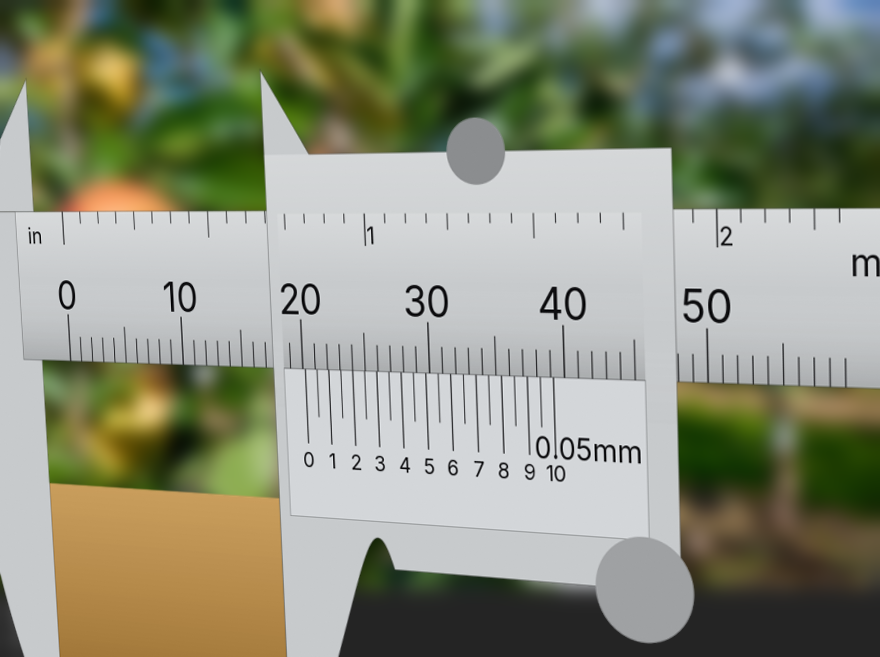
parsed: 20.2 mm
